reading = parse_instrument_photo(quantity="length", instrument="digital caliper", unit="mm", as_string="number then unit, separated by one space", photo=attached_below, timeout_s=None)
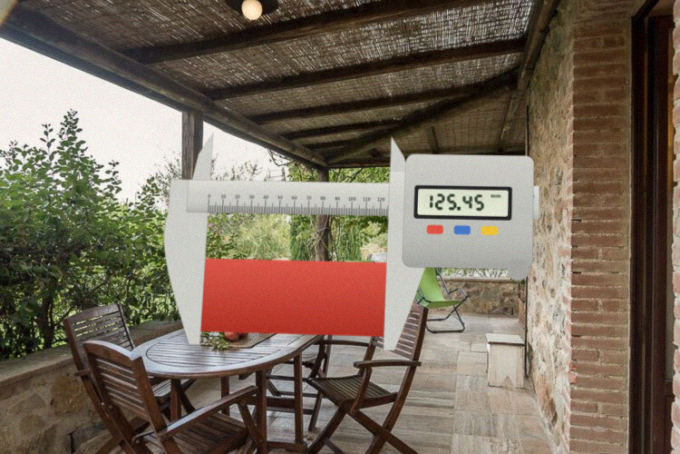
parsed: 125.45 mm
